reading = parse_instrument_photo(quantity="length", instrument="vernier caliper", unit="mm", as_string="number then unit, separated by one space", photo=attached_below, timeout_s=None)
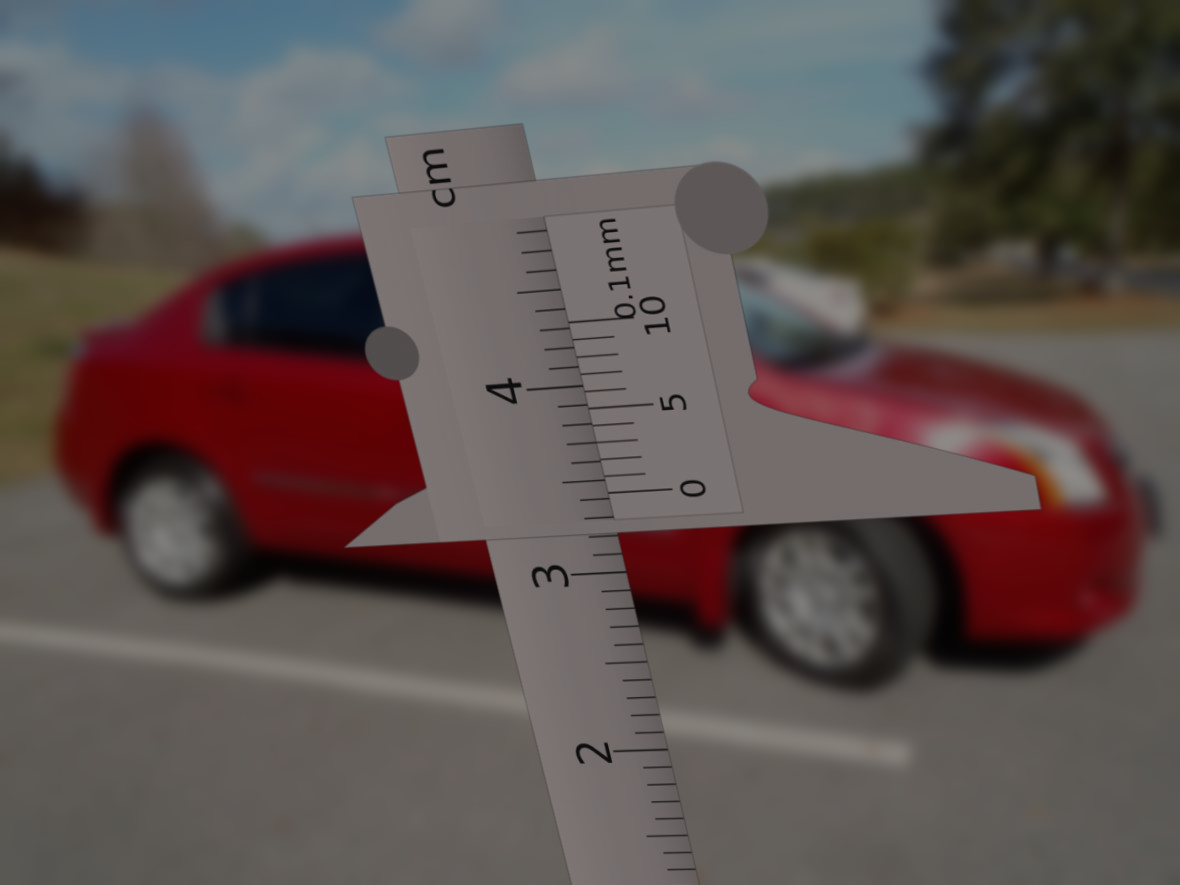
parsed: 34.3 mm
